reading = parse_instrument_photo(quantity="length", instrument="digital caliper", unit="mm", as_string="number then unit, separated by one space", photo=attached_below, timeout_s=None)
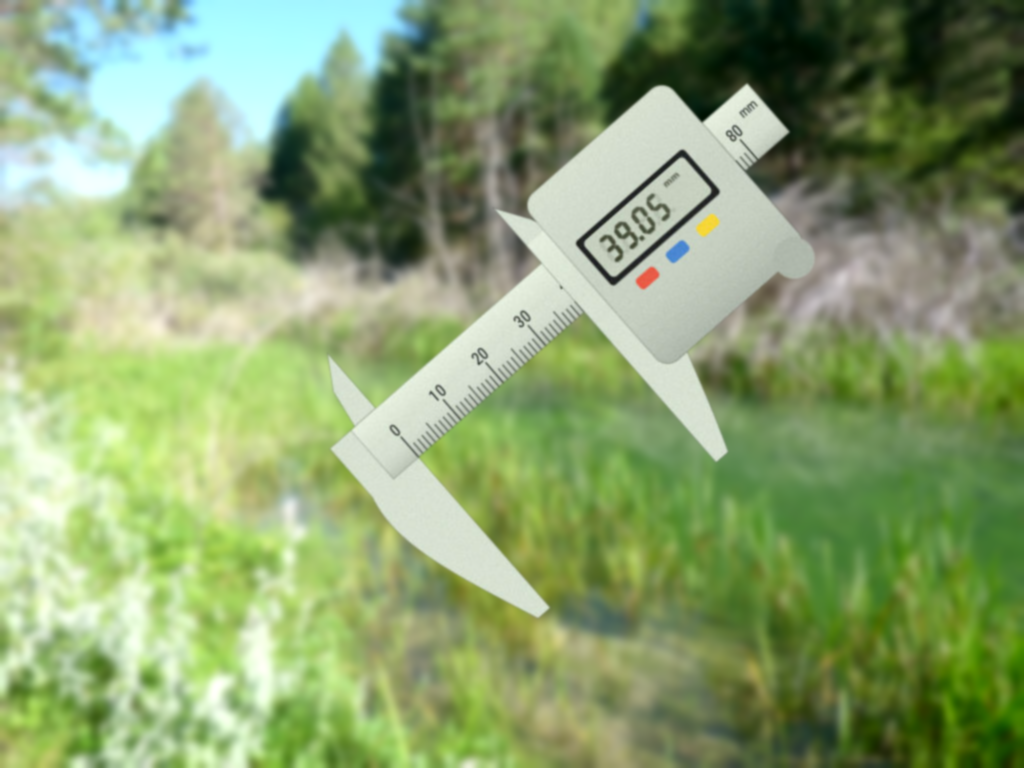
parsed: 39.05 mm
